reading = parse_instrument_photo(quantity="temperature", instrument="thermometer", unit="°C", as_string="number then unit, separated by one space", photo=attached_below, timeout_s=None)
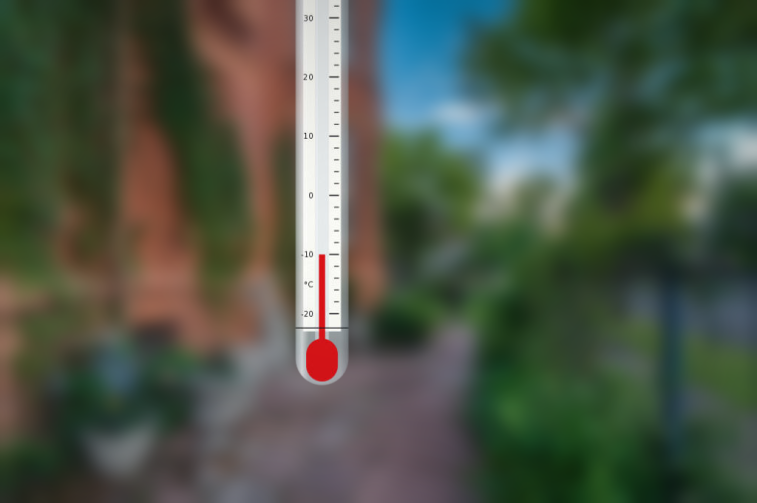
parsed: -10 °C
